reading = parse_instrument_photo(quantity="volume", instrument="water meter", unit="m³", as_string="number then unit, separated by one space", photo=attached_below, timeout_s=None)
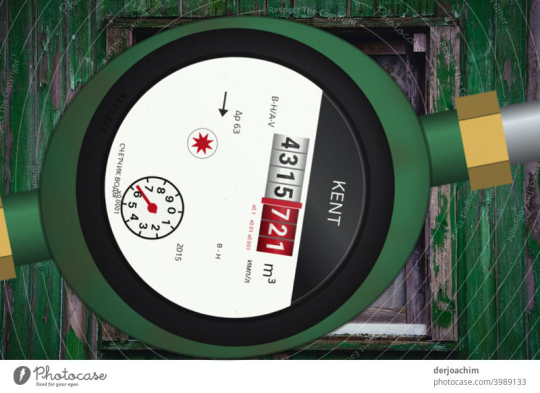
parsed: 4315.7216 m³
